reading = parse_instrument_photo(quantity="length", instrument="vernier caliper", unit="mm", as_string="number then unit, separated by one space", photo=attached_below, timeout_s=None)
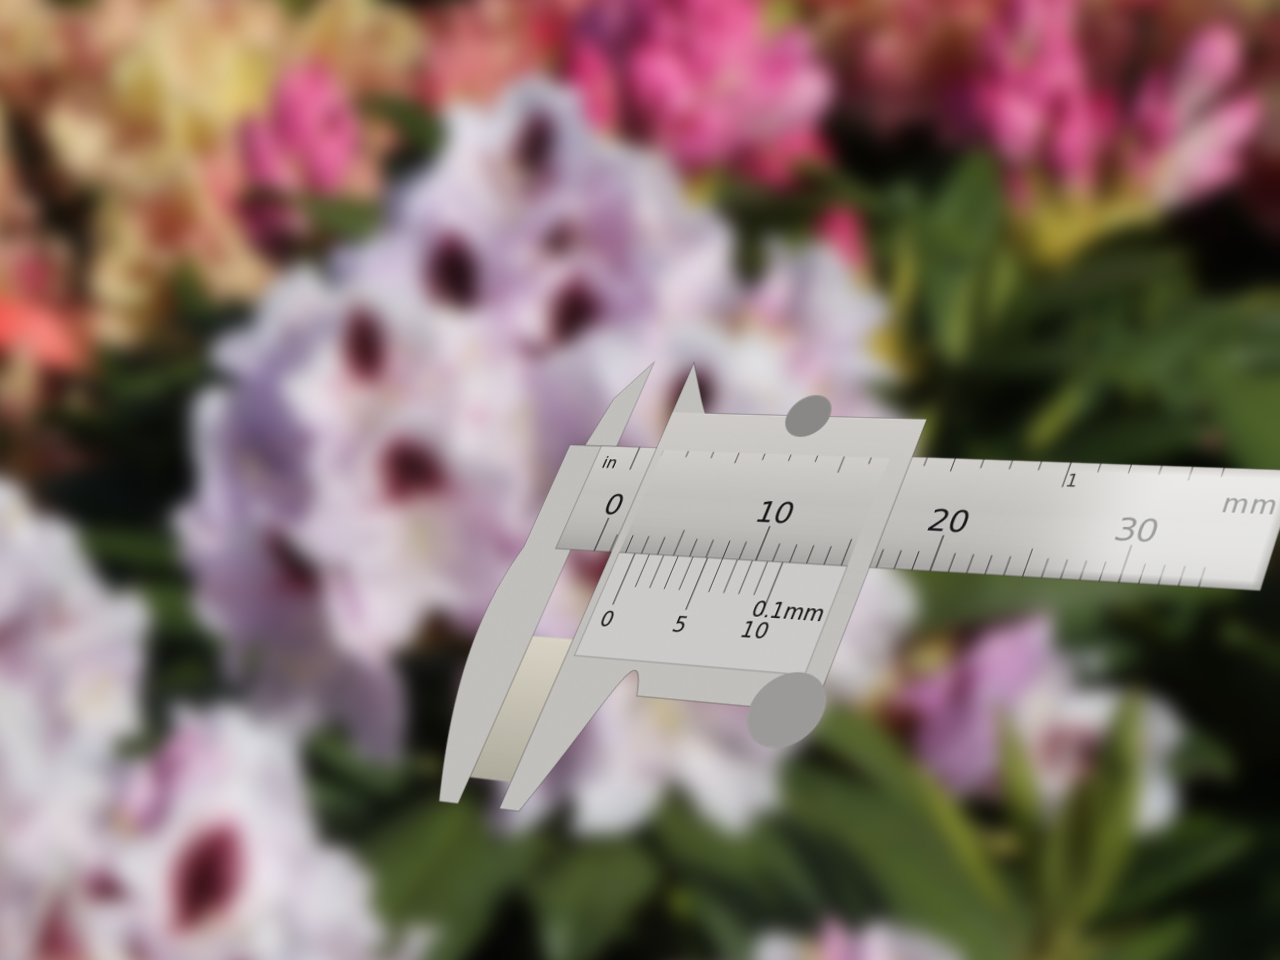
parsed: 2.6 mm
